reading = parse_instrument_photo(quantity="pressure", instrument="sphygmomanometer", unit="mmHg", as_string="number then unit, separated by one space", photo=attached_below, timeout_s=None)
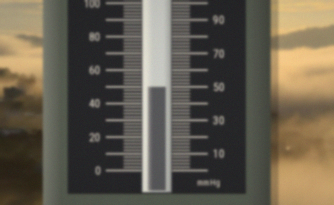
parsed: 50 mmHg
